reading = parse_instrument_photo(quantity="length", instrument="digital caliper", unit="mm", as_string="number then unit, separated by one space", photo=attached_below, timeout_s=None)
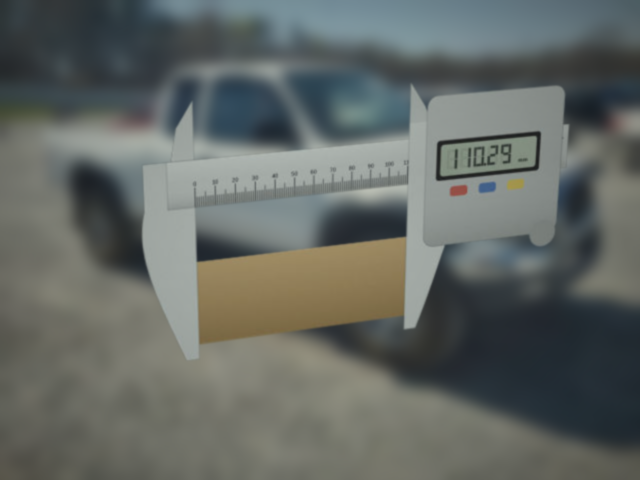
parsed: 110.29 mm
